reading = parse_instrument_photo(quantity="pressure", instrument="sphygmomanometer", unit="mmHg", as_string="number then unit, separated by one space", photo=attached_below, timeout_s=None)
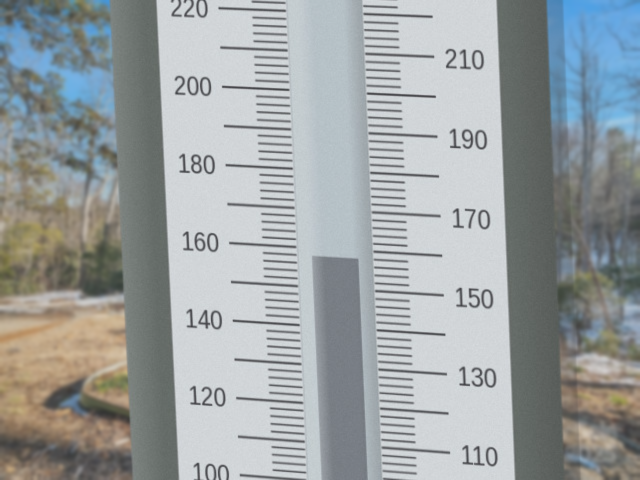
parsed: 158 mmHg
